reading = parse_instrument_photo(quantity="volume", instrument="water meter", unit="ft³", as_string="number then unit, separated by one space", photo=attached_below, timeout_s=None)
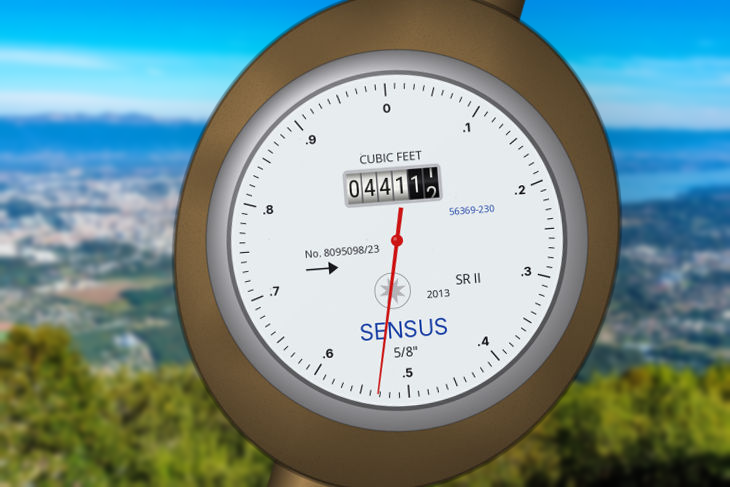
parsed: 44111.53 ft³
